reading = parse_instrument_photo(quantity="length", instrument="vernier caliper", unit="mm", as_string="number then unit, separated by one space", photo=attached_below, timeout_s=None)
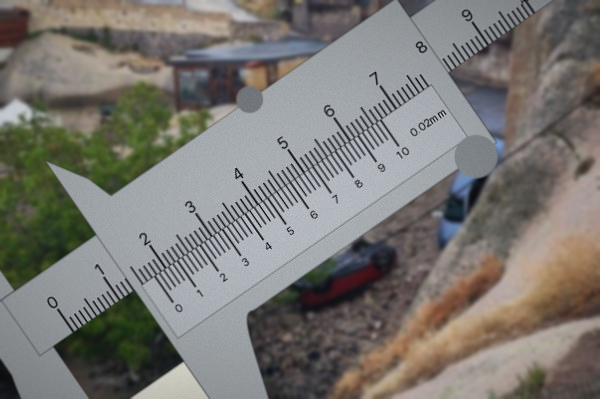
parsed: 17.6 mm
